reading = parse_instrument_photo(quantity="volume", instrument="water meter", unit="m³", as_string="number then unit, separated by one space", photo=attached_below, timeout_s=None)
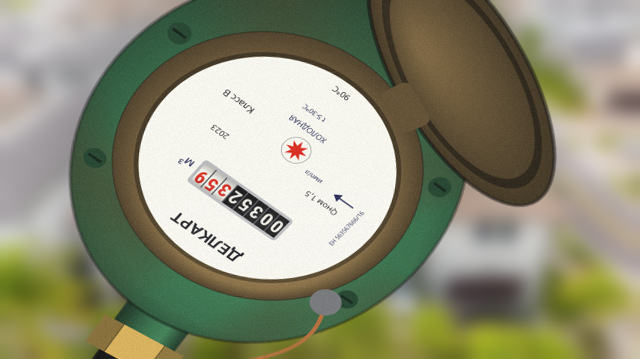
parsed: 352.359 m³
